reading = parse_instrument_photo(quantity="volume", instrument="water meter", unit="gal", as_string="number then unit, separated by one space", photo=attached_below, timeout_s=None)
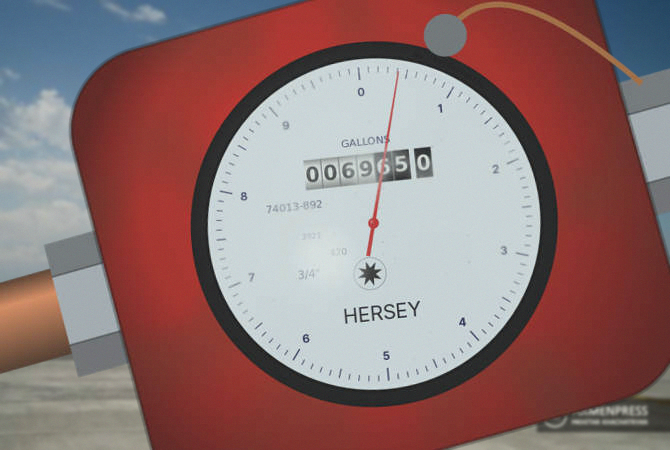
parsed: 69650.4 gal
